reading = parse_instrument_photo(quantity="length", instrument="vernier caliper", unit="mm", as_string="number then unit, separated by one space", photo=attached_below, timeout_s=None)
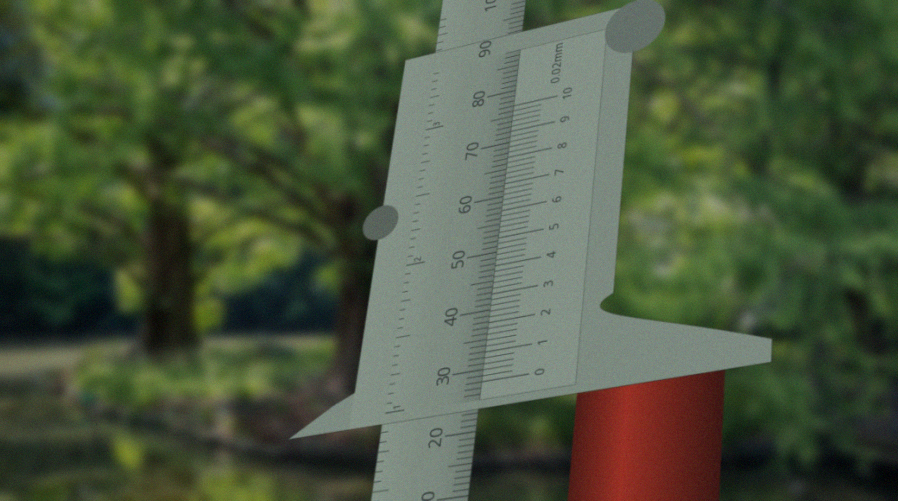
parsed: 28.0 mm
